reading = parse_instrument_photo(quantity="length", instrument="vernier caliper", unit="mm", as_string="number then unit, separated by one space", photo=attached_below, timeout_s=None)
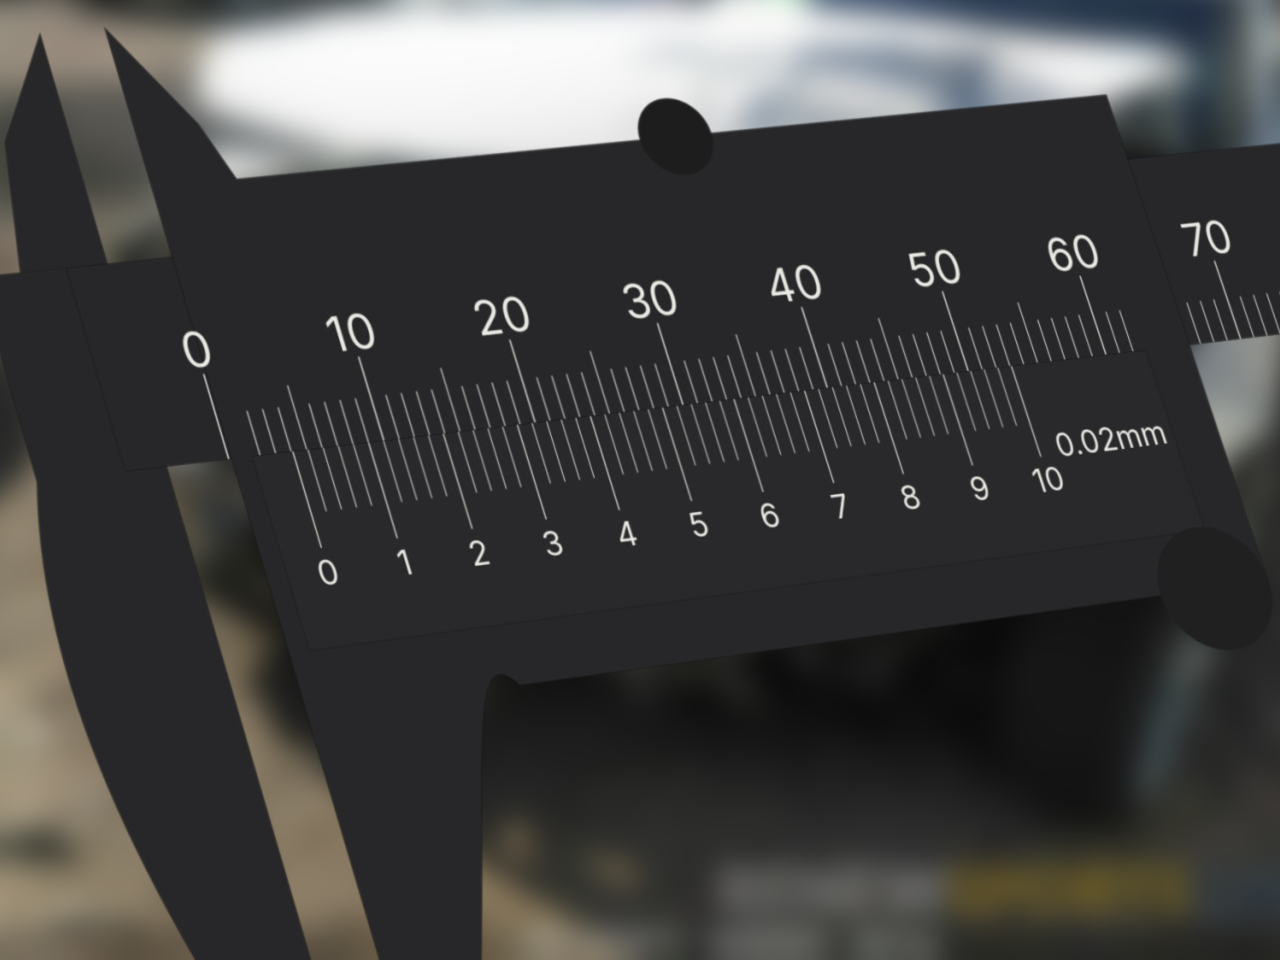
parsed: 4.1 mm
